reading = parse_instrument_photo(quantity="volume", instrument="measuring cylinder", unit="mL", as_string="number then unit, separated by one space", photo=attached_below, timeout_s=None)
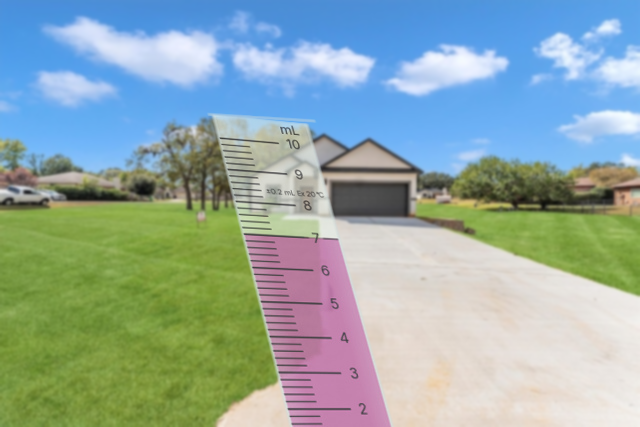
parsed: 7 mL
